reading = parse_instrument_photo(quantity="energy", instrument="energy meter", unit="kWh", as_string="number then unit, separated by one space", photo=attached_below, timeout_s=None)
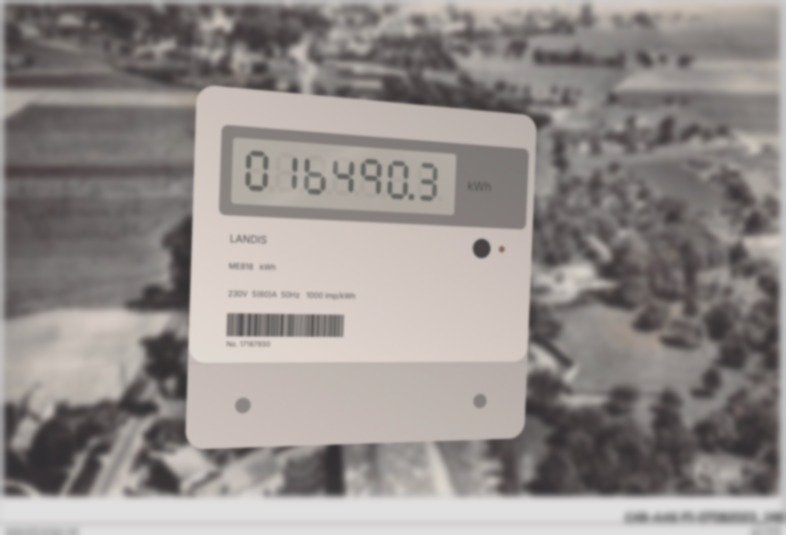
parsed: 16490.3 kWh
